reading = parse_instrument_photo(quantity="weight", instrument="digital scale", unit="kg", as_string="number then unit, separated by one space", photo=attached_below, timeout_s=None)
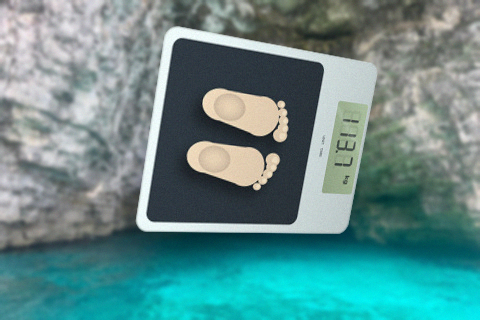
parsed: 113.7 kg
